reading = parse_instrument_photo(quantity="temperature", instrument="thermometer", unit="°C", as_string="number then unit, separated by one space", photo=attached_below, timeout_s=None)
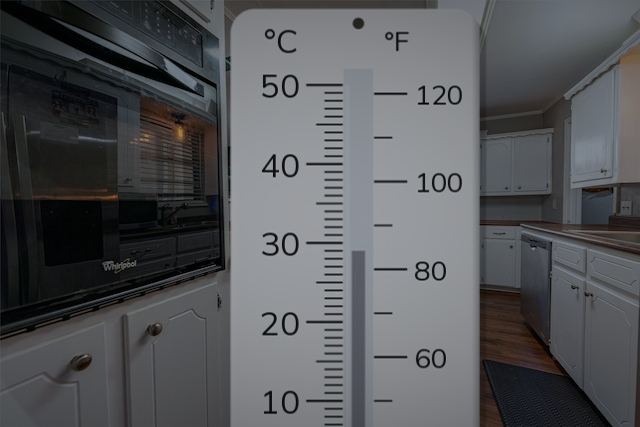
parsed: 29 °C
